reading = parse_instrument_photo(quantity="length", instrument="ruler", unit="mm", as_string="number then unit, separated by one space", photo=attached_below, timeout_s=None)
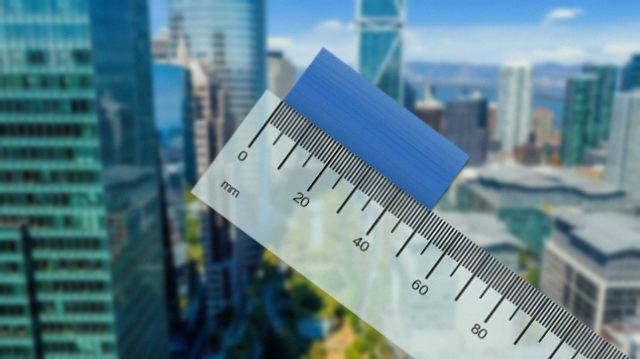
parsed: 50 mm
